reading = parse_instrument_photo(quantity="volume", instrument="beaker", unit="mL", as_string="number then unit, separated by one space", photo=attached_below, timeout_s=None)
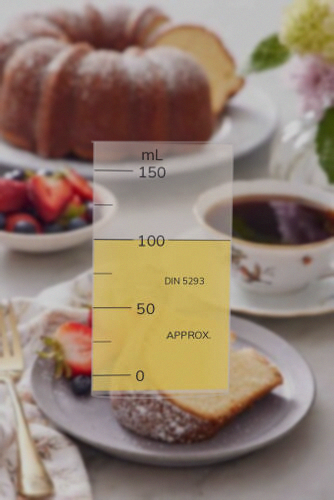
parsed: 100 mL
